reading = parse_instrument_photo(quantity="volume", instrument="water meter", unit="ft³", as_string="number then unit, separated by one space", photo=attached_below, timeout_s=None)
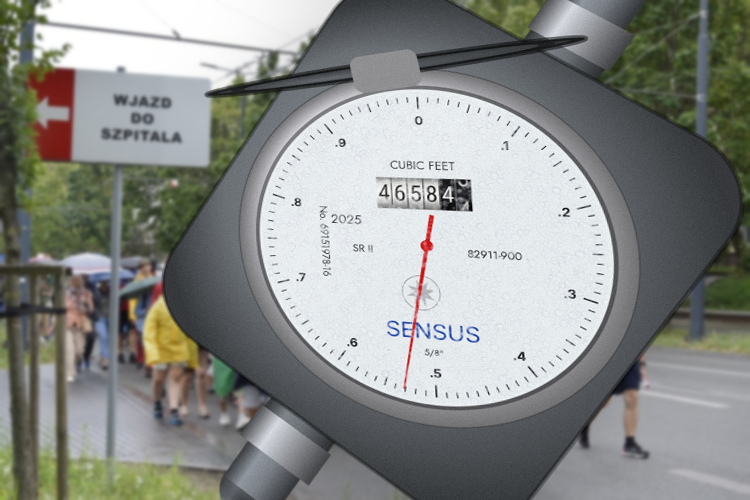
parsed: 465843.53 ft³
